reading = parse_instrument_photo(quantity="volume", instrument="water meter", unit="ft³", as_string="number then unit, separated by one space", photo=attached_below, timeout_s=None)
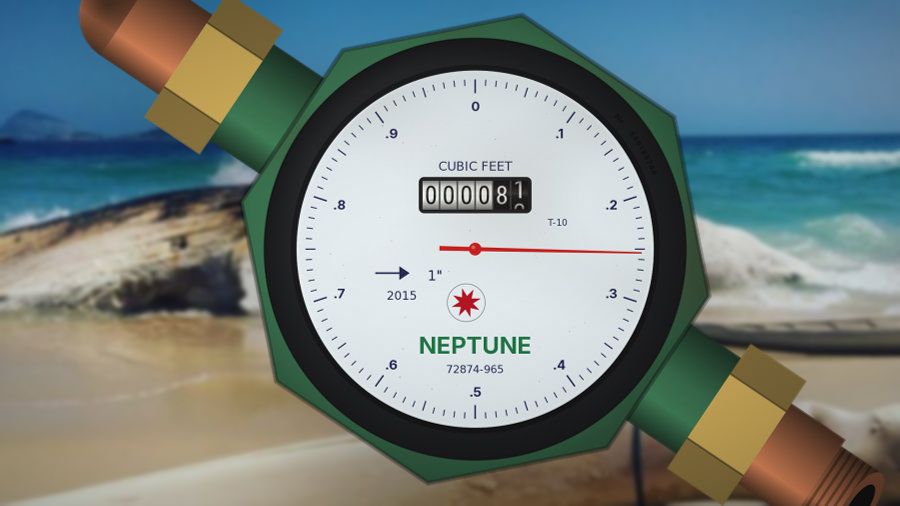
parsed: 81.25 ft³
